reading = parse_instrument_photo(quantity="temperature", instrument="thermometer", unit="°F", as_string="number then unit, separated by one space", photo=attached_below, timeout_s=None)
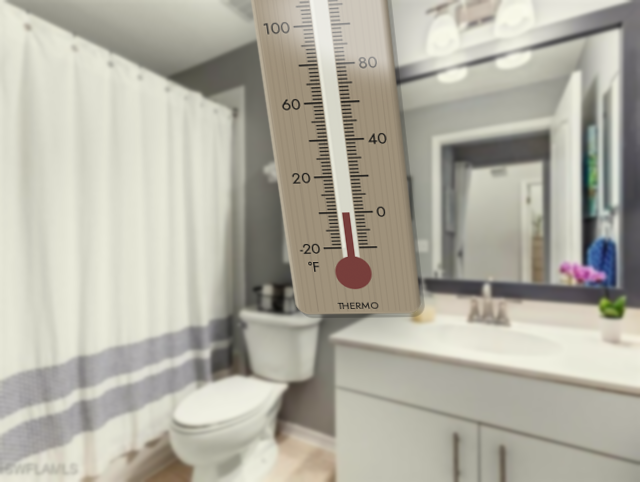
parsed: 0 °F
